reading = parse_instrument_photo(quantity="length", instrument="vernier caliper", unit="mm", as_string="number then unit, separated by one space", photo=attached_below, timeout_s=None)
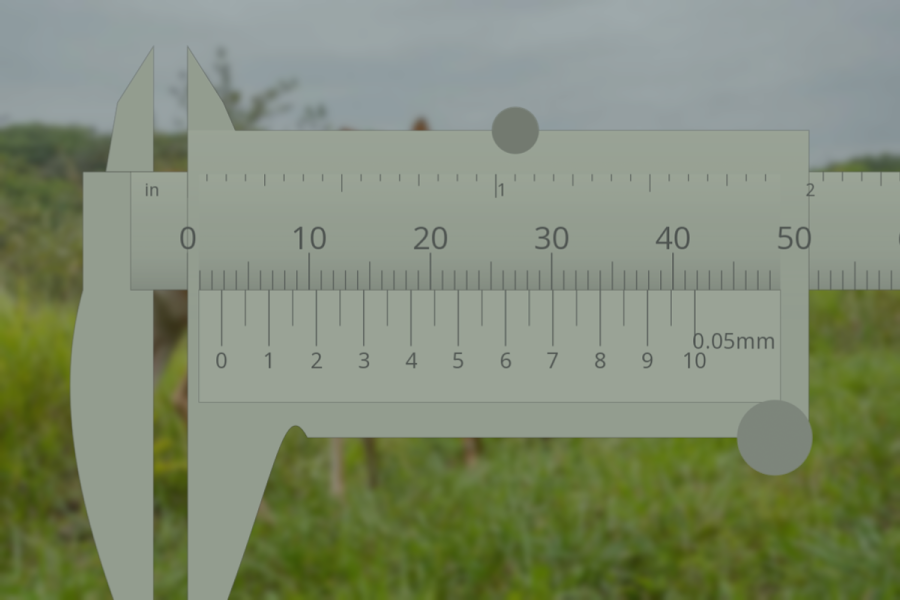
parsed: 2.8 mm
